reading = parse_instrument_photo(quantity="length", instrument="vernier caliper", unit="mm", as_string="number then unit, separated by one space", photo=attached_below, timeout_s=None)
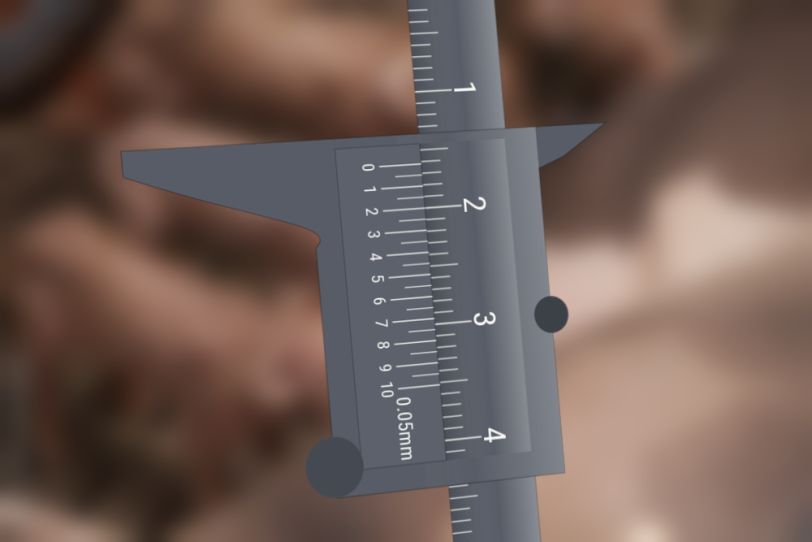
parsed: 16.2 mm
